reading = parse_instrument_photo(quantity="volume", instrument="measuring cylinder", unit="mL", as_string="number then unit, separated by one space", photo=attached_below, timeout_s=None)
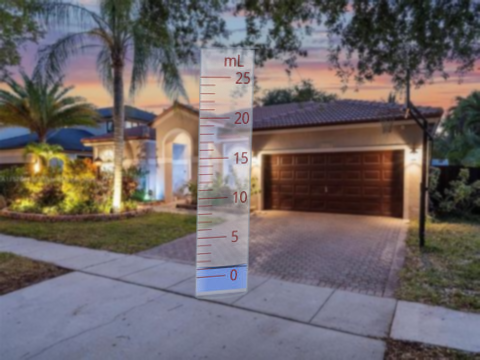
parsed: 1 mL
